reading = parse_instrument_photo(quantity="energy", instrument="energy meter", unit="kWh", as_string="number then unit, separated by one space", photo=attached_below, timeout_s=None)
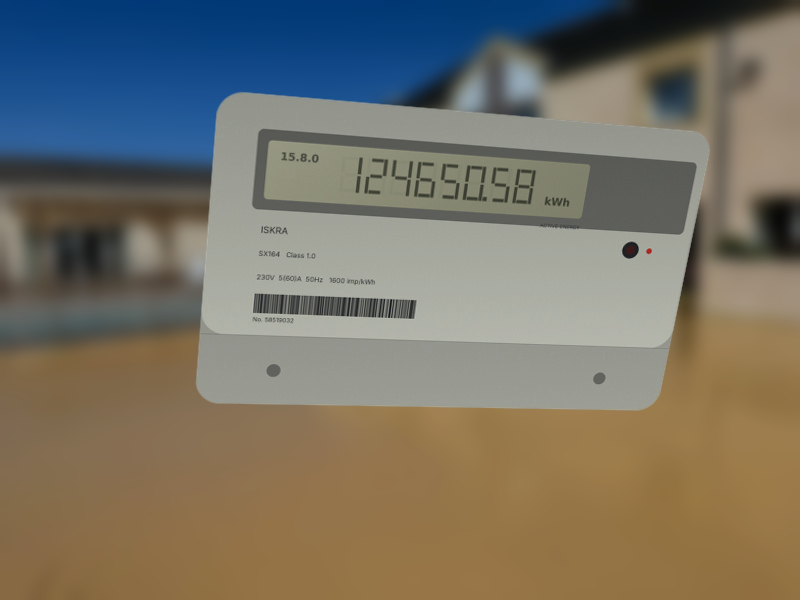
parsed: 124650.58 kWh
